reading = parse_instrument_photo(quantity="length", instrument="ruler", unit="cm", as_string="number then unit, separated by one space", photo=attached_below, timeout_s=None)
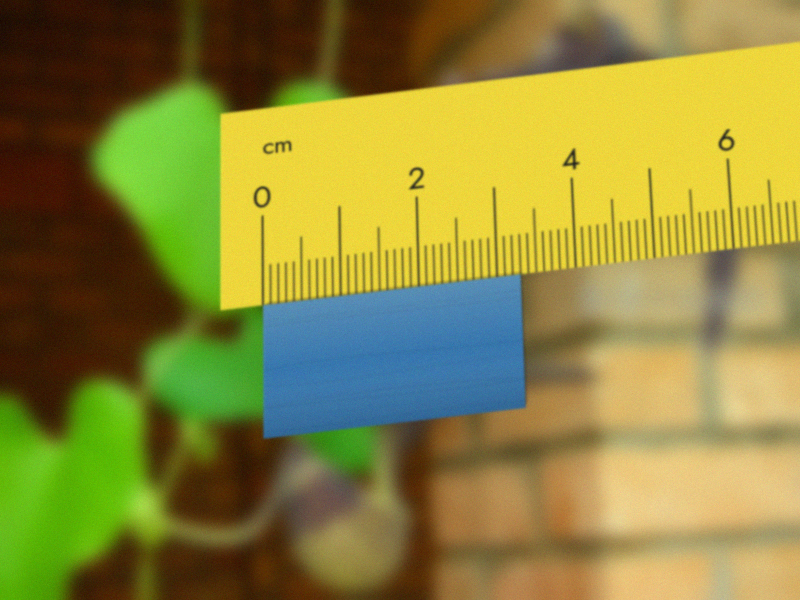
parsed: 3.3 cm
